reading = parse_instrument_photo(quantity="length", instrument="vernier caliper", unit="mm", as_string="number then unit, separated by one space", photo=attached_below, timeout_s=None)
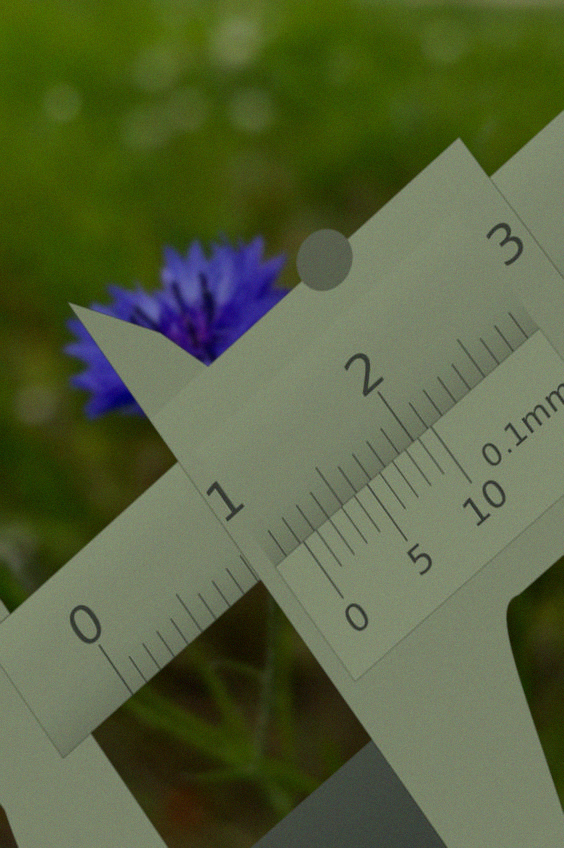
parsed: 12.2 mm
